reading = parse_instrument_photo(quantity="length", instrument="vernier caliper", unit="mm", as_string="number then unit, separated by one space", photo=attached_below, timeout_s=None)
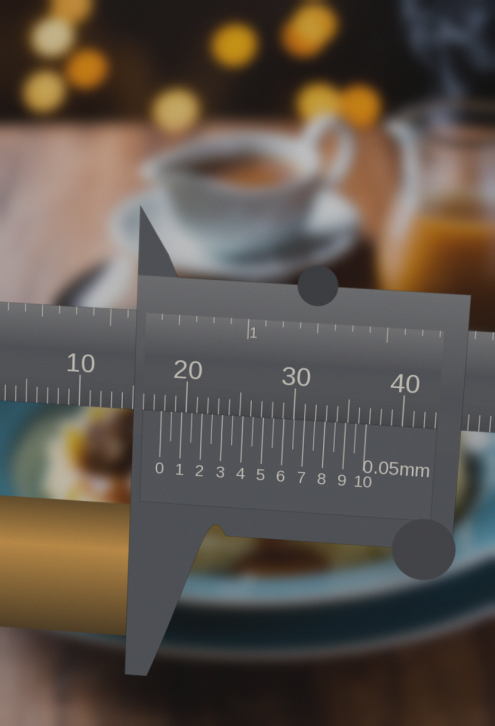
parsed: 17.7 mm
